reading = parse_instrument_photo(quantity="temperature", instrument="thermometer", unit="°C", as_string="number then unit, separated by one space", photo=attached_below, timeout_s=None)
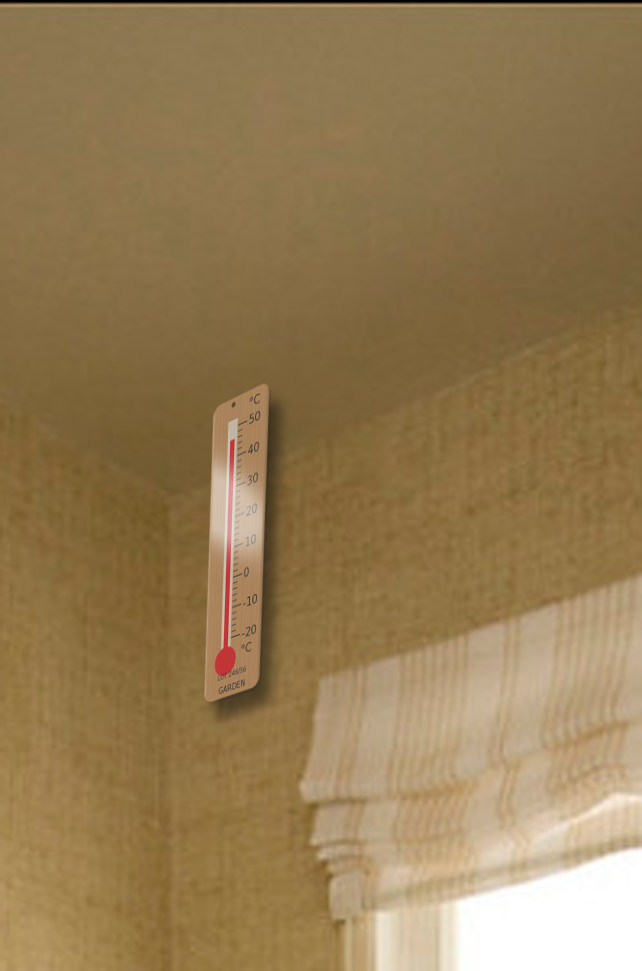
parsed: 46 °C
